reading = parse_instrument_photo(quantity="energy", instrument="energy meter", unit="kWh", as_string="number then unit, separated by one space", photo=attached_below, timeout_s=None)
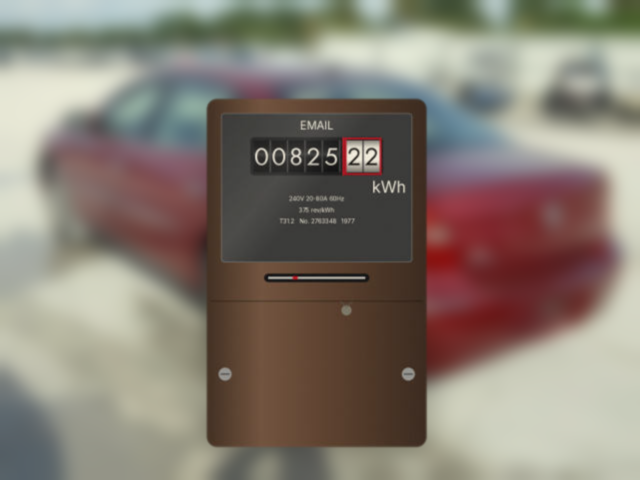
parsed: 825.22 kWh
